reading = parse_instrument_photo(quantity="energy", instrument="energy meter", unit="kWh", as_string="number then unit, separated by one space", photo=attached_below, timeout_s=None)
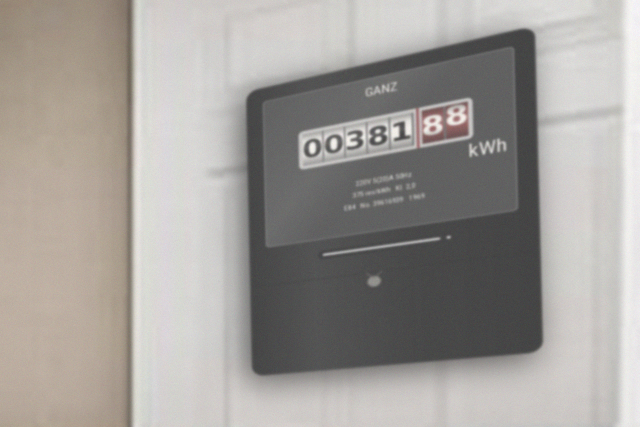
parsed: 381.88 kWh
